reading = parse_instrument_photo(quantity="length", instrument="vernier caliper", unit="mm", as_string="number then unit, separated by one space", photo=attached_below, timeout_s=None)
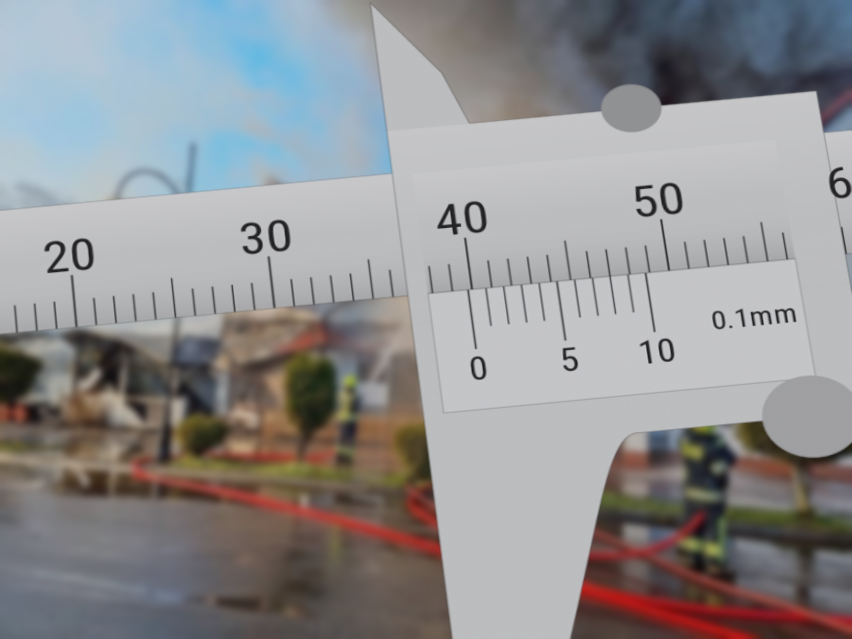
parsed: 39.8 mm
